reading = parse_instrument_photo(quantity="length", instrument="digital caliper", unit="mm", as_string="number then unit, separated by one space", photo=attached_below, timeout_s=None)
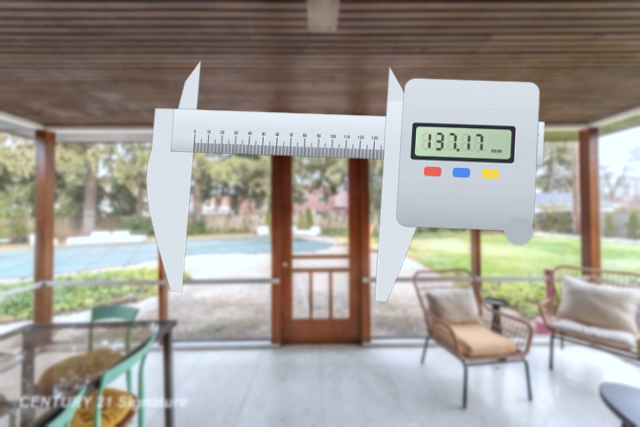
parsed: 137.17 mm
